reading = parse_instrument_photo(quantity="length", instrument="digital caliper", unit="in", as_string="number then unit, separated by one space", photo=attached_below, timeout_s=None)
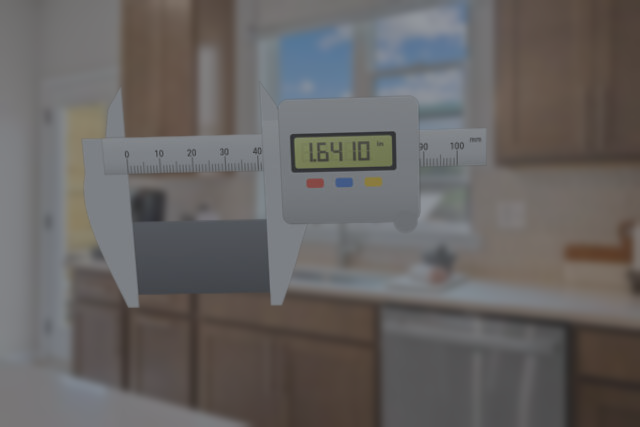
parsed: 1.6410 in
